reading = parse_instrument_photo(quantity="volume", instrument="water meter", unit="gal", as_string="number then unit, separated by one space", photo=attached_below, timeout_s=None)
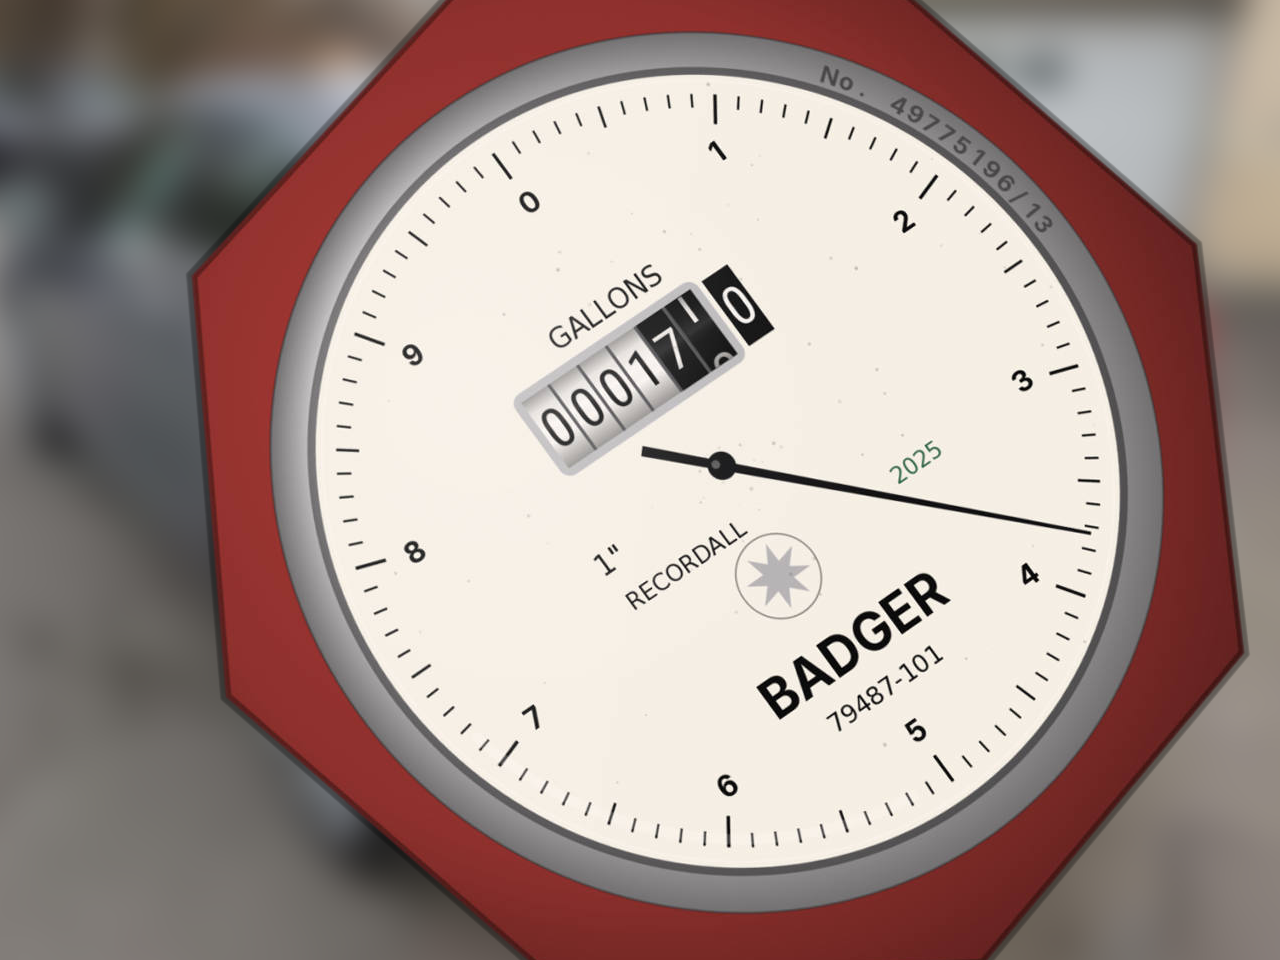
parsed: 1713.7 gal
